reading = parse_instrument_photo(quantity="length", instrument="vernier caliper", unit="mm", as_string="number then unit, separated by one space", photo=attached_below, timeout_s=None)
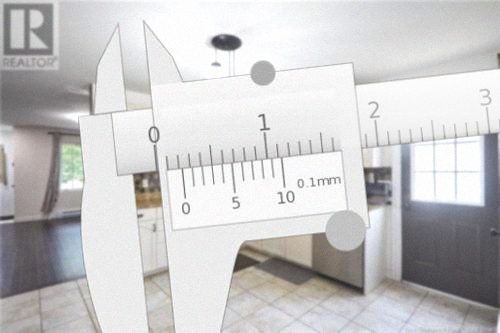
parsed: 2.3 mm
